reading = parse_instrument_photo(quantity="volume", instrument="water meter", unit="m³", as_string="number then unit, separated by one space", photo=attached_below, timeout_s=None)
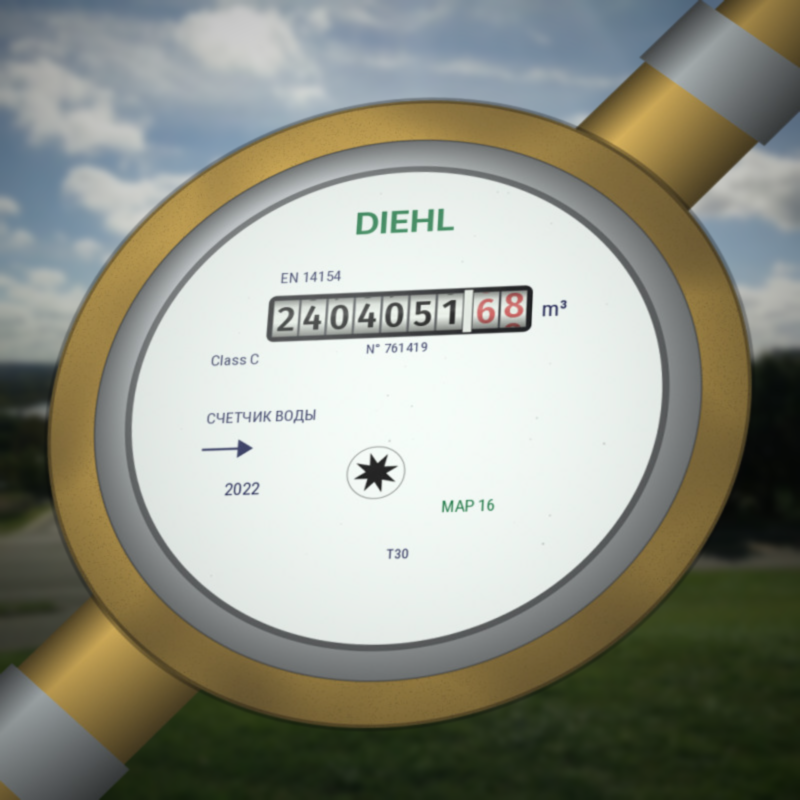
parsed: 2404051.68 m³
